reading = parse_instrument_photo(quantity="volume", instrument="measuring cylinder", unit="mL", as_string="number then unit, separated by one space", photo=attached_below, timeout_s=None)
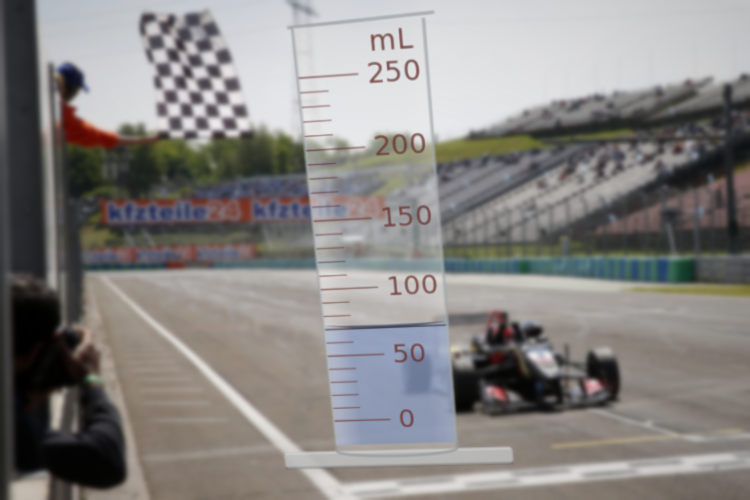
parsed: 70 mL
